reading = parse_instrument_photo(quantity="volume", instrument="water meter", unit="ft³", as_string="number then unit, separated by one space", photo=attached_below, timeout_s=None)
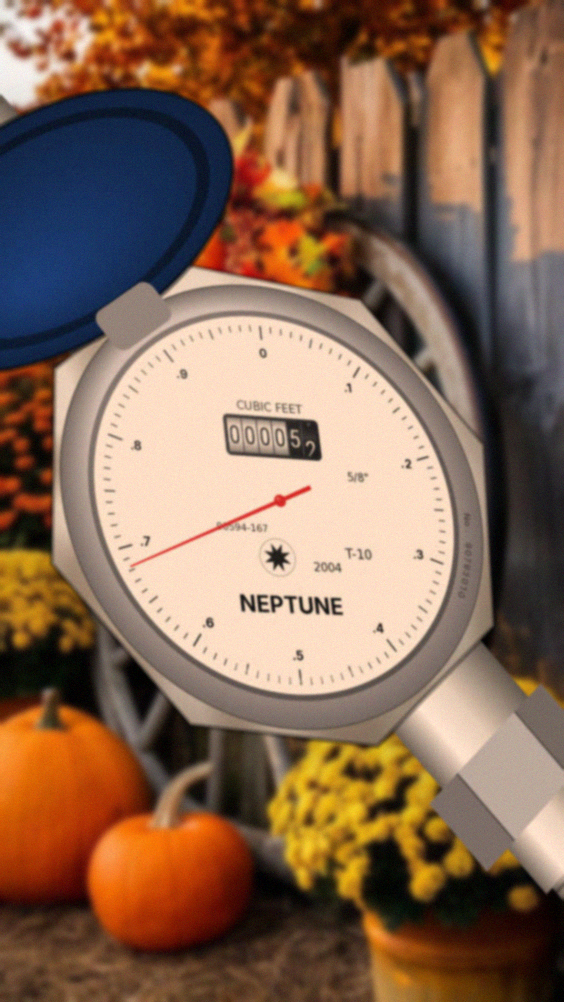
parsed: 51.68 ft³
